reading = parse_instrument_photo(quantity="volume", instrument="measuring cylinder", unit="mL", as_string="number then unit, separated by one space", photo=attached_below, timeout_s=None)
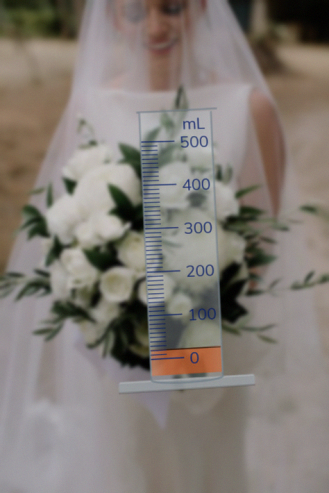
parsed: 20 mL
